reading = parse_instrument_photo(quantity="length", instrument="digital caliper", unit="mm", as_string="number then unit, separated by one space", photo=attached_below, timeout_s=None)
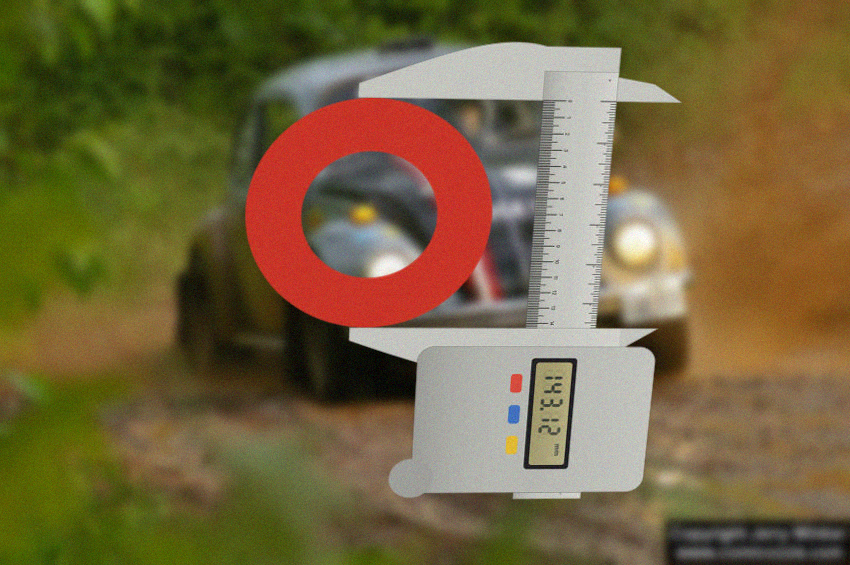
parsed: 143.12 mm
